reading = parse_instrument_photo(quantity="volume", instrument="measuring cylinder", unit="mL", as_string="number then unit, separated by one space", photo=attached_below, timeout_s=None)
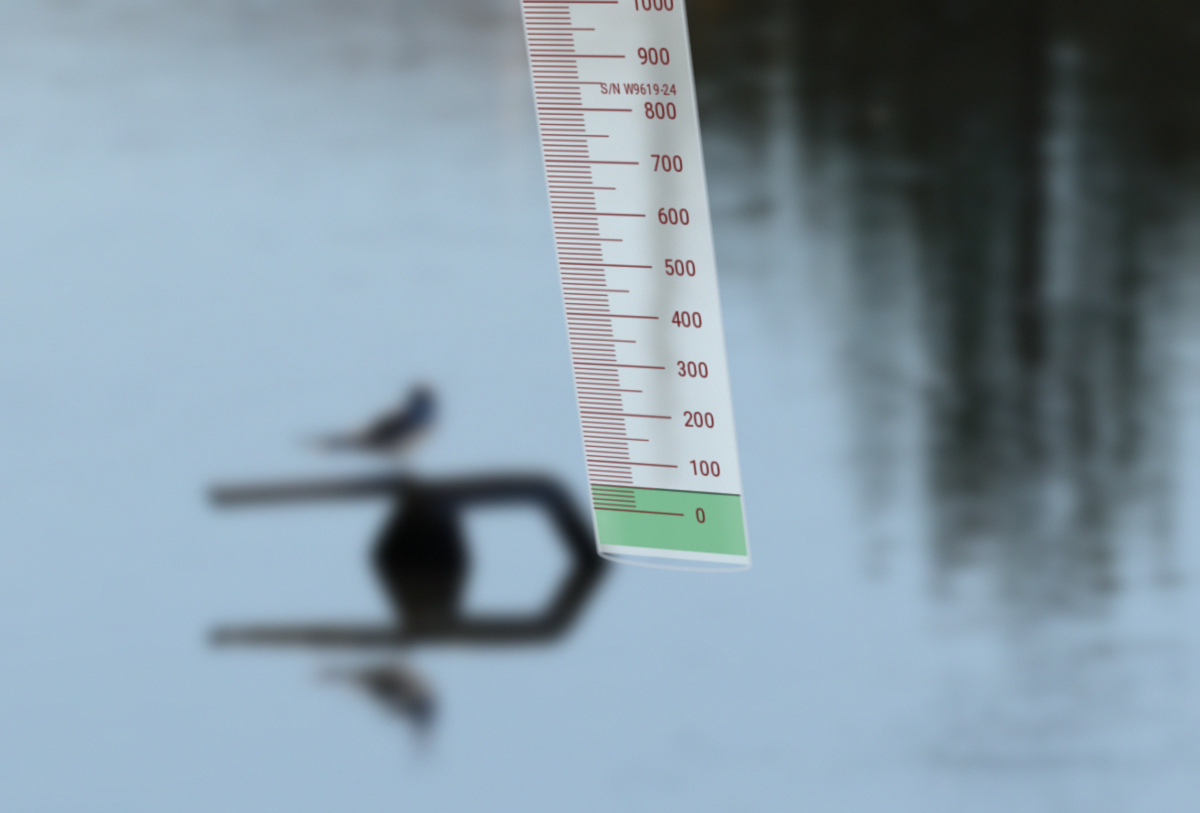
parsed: 50 mL
